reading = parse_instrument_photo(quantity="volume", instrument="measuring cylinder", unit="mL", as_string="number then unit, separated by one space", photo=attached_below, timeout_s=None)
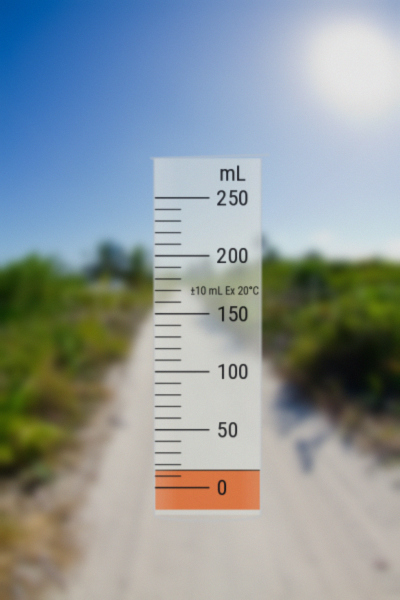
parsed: 15 mL
